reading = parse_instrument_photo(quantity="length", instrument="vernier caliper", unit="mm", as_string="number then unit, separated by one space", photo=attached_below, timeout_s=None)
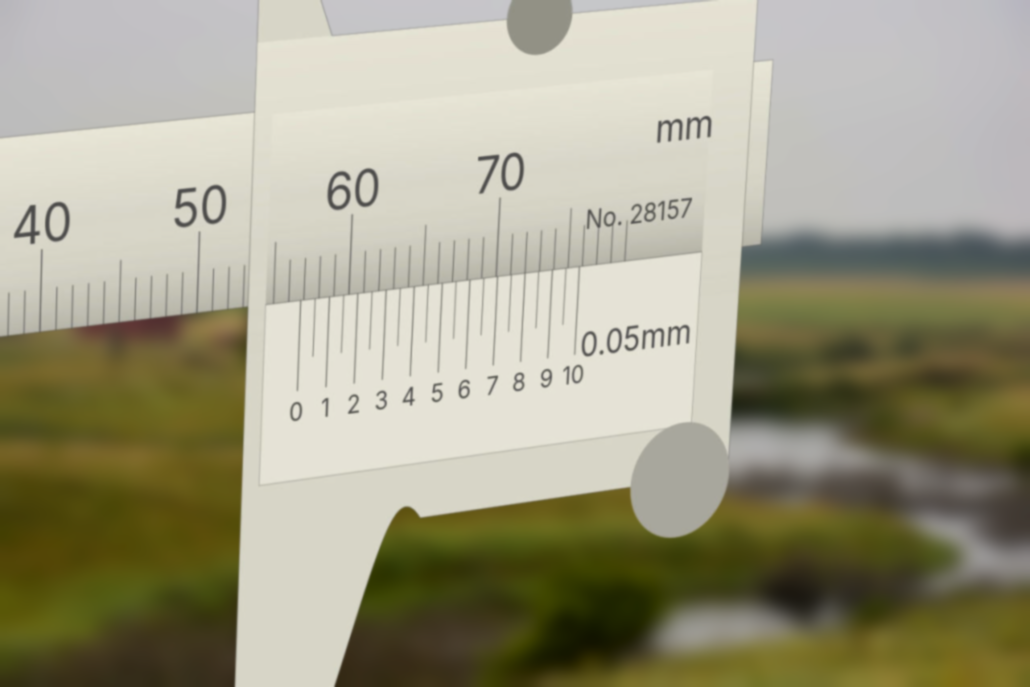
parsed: 56.8 mm
